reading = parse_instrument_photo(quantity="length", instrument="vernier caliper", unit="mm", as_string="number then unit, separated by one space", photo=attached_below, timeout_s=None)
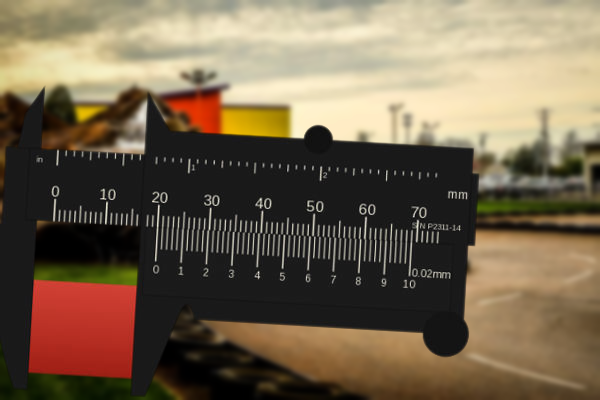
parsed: 20.0 mm
